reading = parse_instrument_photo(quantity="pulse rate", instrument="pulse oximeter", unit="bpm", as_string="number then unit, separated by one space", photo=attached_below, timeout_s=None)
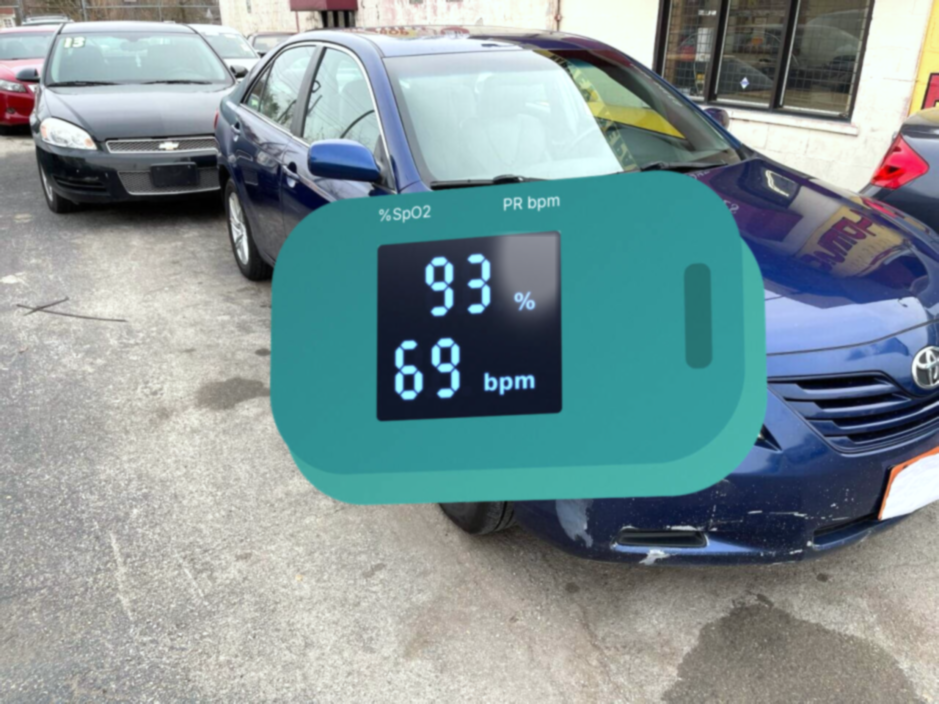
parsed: 69 bpm
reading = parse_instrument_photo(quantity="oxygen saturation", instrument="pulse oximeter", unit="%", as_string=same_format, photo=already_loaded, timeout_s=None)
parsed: 93 %
